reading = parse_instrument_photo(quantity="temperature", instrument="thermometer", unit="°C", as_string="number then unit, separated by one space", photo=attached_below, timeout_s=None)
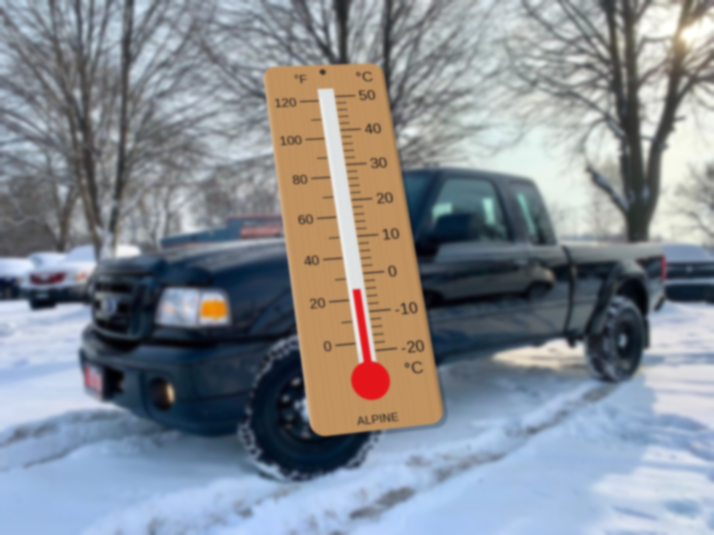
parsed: -4 °C
